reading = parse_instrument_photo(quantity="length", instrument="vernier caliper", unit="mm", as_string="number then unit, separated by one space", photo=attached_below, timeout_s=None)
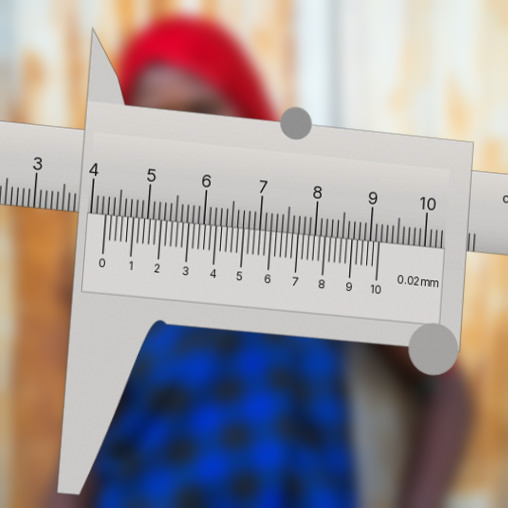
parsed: 42.6 mm
